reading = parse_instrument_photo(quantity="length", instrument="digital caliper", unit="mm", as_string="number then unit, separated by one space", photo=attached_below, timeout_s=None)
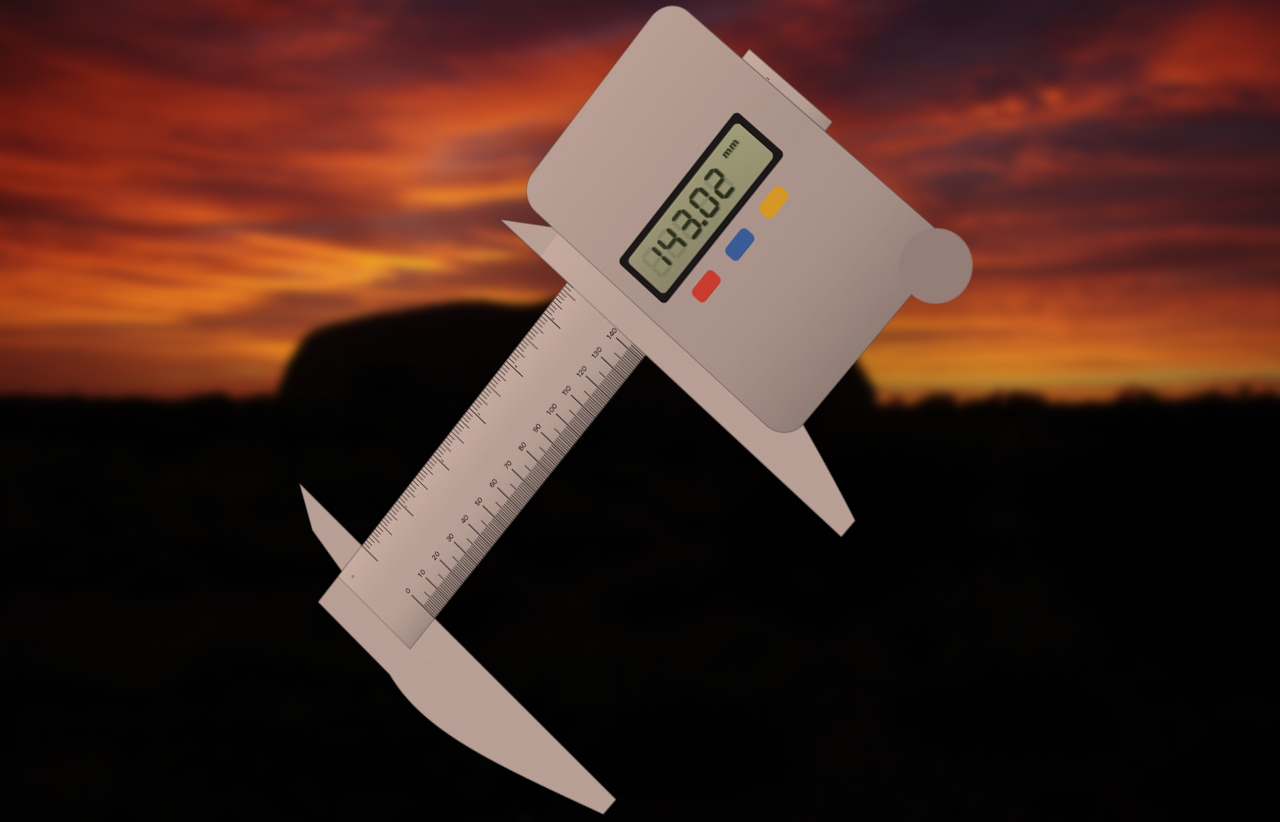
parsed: 143.02 mm
